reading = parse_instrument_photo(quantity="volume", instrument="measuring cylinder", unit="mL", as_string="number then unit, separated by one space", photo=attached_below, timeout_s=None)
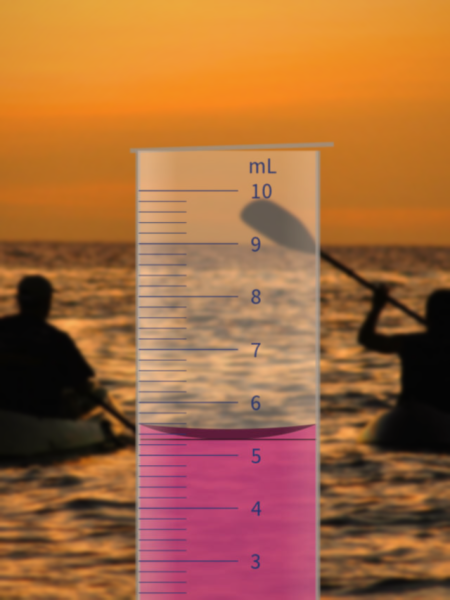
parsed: 5.3 mL
